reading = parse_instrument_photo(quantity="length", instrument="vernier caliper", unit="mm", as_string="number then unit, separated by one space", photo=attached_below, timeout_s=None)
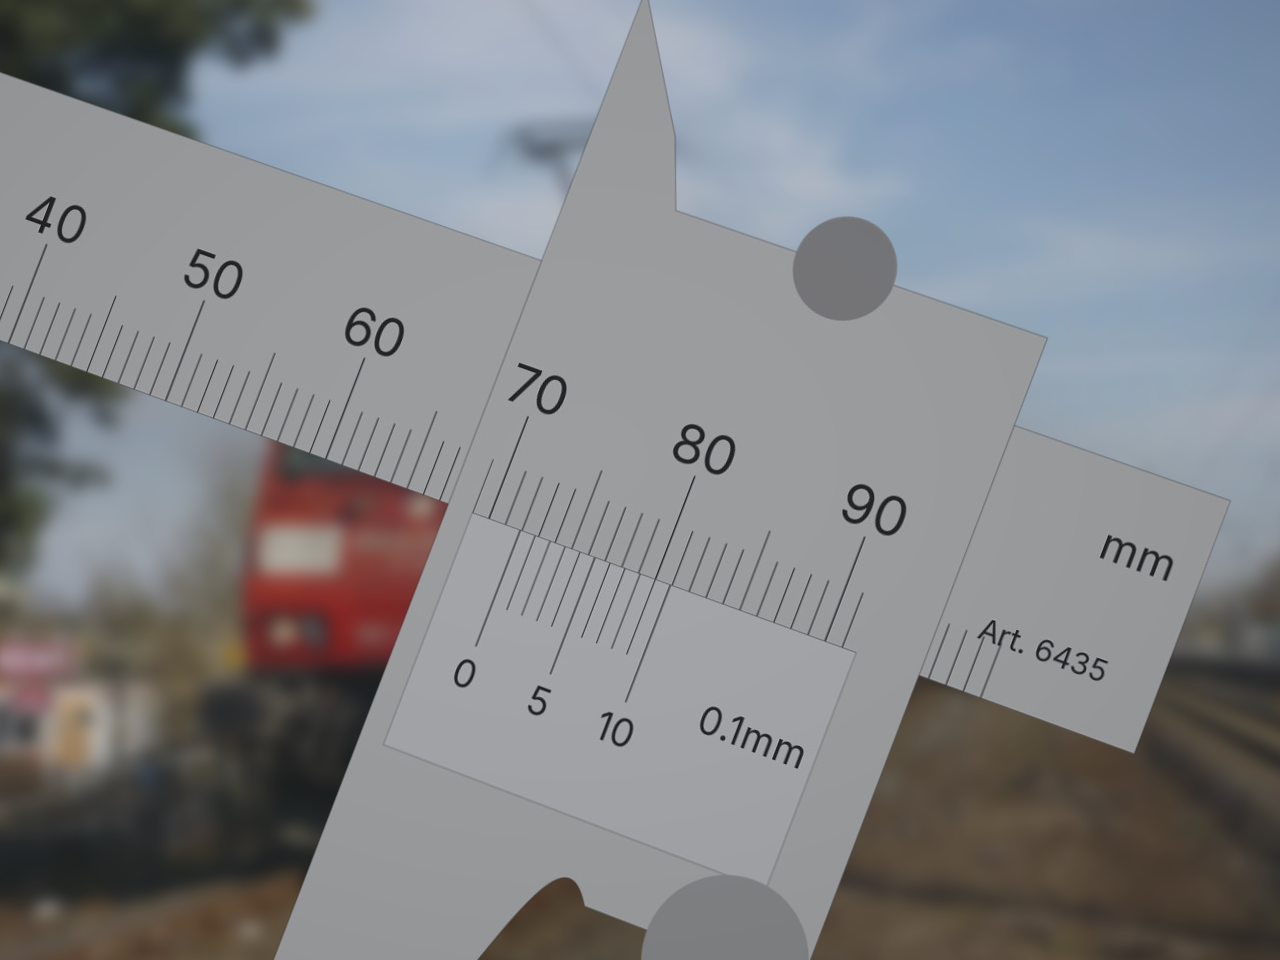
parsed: 71.9 mm
